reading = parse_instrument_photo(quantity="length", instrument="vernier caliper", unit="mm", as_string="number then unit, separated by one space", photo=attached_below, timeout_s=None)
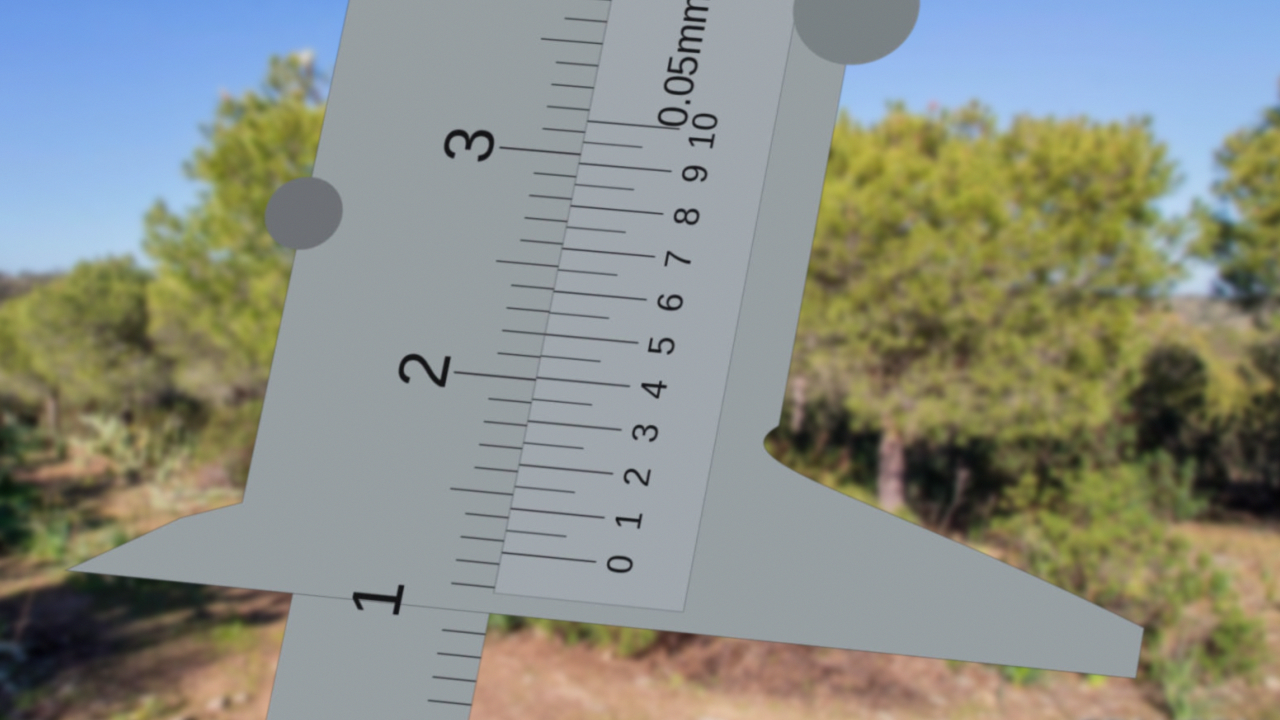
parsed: 12.5 mm
